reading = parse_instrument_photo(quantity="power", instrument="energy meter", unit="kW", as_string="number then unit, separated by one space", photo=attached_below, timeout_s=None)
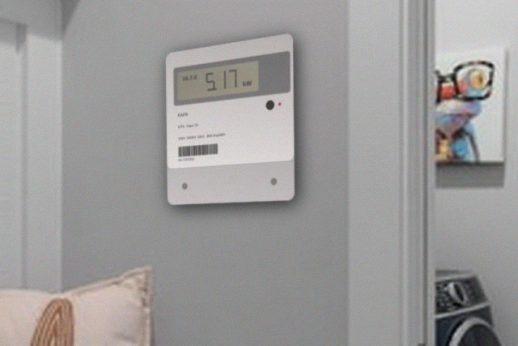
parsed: 5.17 kW
